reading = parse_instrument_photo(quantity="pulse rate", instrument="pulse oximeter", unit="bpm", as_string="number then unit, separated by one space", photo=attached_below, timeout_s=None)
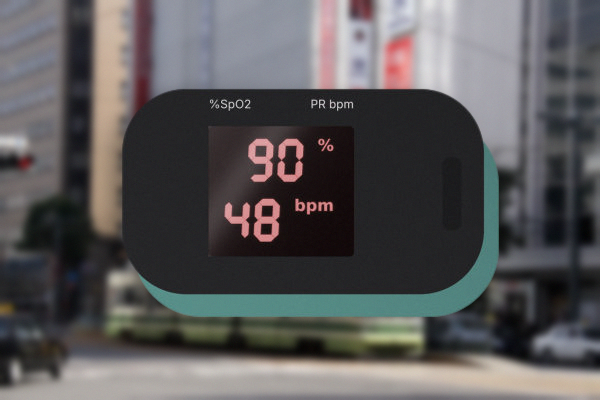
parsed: 48 bpm
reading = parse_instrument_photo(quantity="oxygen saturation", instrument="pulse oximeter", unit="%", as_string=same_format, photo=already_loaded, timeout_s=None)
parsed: 90 %
